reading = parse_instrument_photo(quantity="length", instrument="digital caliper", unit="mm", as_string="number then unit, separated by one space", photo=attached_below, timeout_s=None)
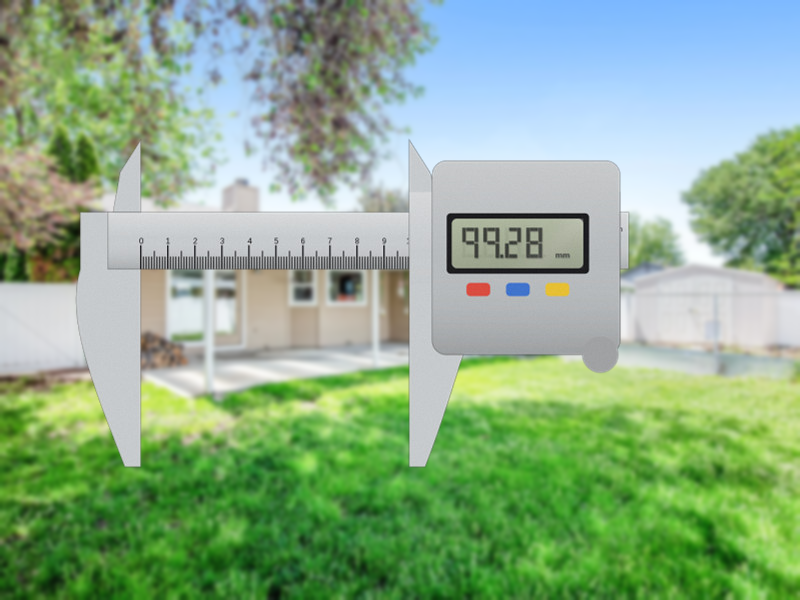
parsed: 99.28 mm
